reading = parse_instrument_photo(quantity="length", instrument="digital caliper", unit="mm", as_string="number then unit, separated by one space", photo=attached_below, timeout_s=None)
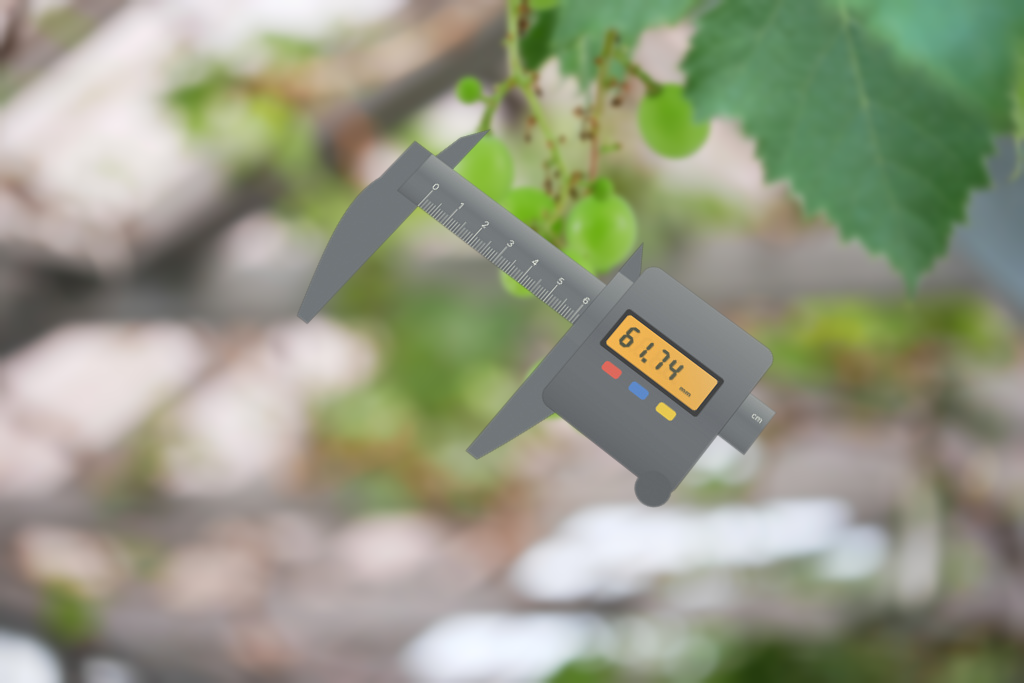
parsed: 61.74 mm
